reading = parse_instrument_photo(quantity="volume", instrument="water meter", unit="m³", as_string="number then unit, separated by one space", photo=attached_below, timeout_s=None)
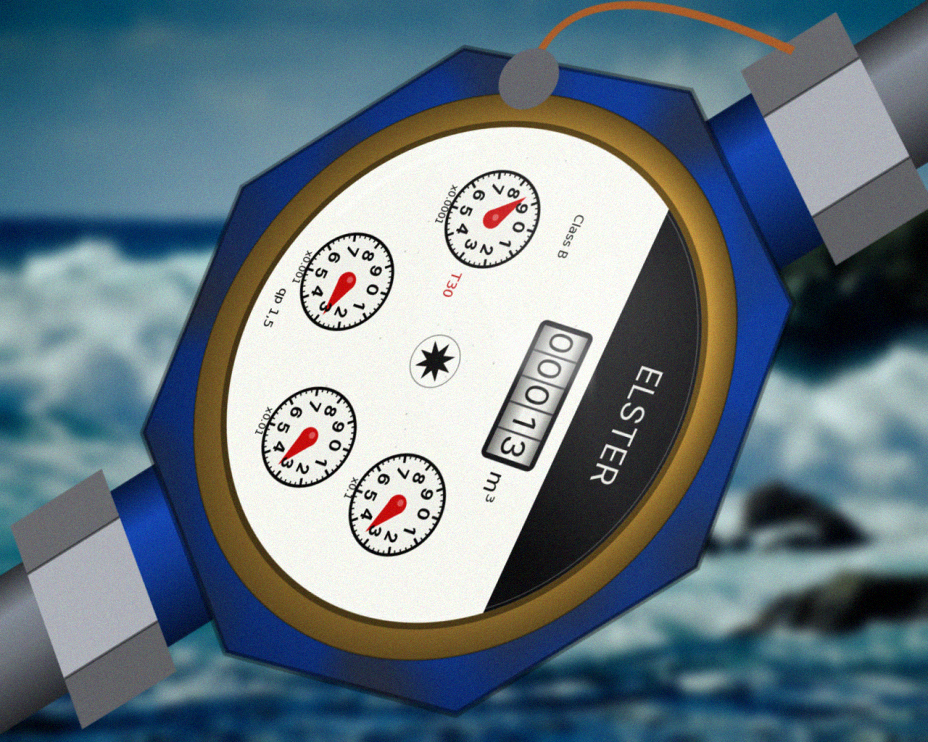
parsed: 13.3328 m³
